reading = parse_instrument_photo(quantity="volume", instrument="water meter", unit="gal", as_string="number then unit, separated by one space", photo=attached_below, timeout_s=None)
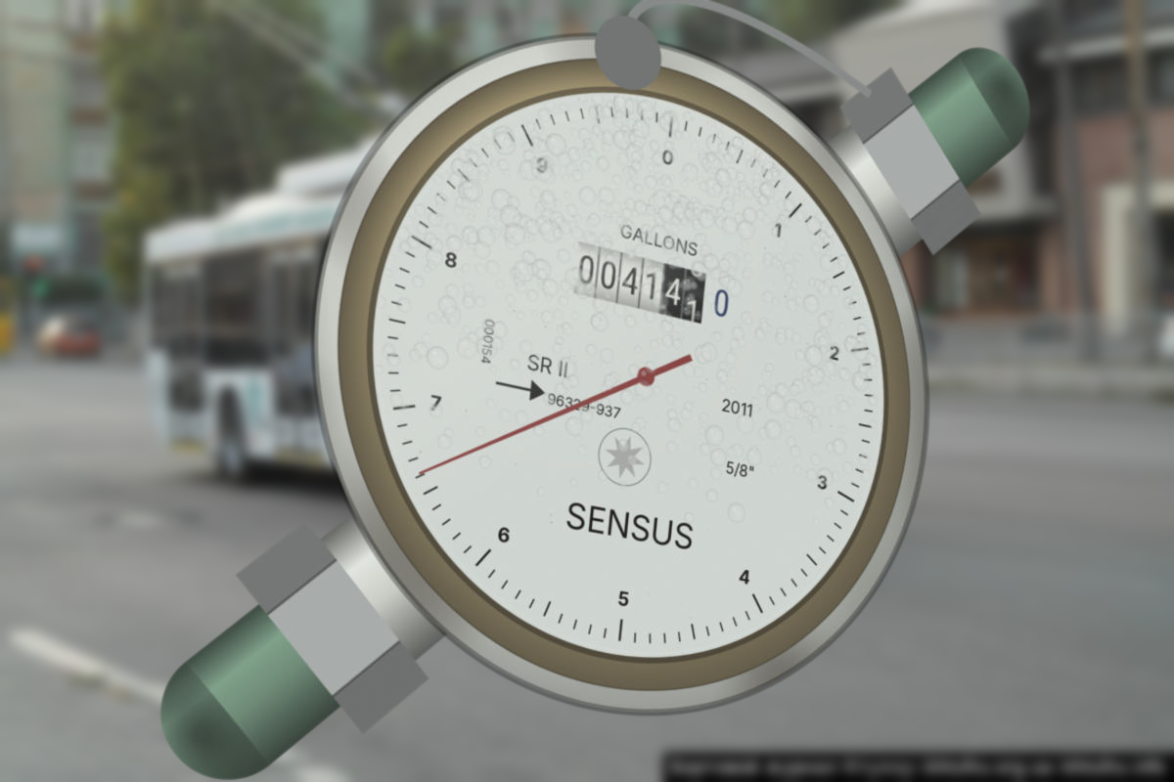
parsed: 41406.6 gal
